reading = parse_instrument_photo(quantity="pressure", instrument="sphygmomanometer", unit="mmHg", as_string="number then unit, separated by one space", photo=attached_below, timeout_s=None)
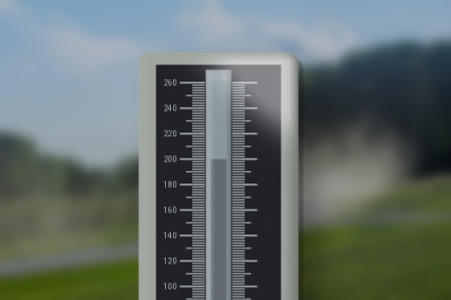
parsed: 200 mmHg
